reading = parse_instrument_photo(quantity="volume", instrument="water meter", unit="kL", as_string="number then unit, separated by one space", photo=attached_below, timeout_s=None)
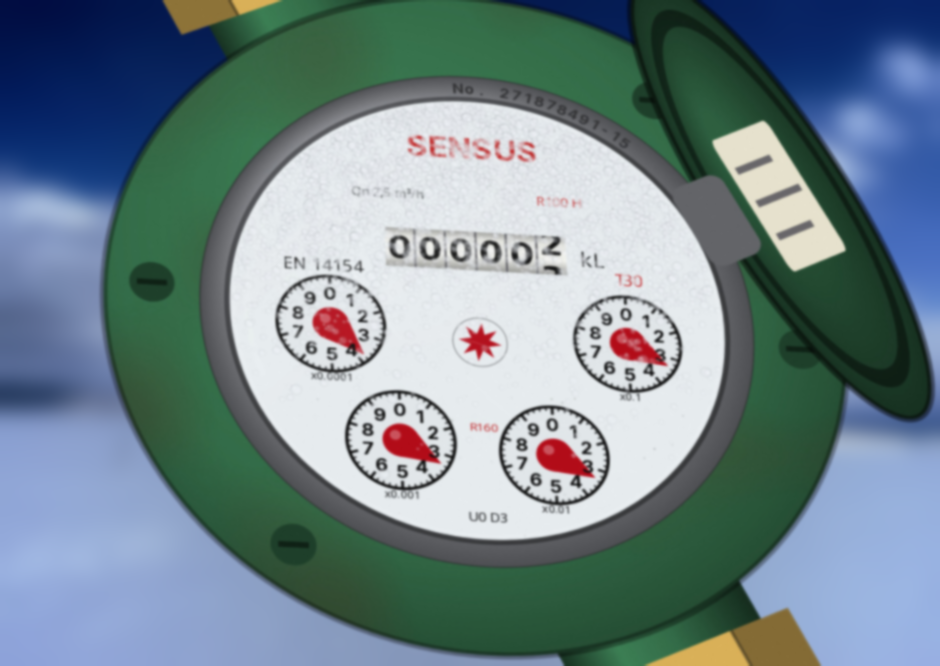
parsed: 2.3333 kL
